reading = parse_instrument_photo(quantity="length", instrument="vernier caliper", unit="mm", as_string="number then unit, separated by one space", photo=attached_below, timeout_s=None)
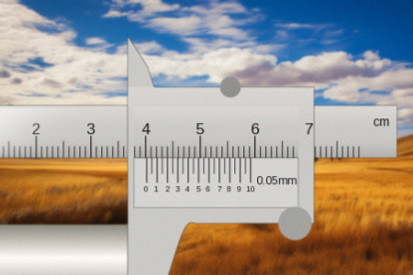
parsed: 40.2 mm
